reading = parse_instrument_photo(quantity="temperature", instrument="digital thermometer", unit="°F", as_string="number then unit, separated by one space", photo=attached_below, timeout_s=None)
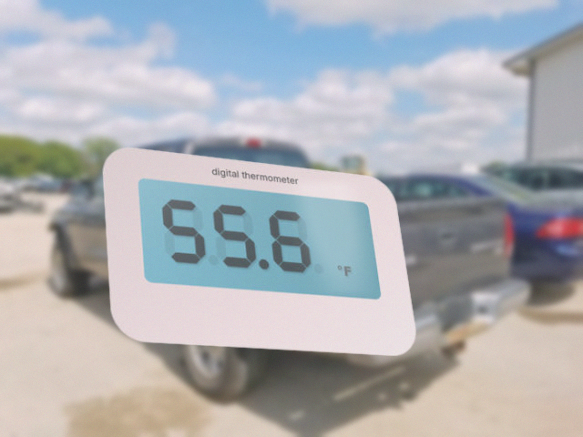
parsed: 55.6 °F
